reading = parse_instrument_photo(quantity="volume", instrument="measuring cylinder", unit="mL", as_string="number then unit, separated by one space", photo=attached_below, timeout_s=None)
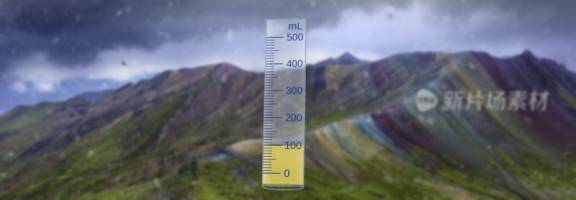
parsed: 100 mL
